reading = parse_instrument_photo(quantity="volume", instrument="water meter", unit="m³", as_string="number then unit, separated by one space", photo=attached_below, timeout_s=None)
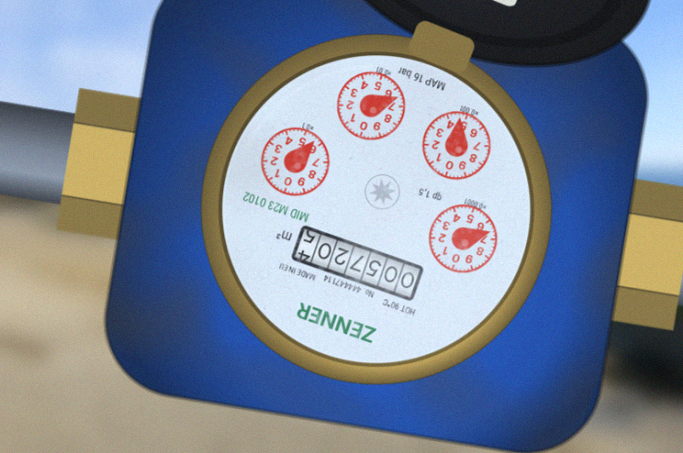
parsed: 57204.5646 m³
